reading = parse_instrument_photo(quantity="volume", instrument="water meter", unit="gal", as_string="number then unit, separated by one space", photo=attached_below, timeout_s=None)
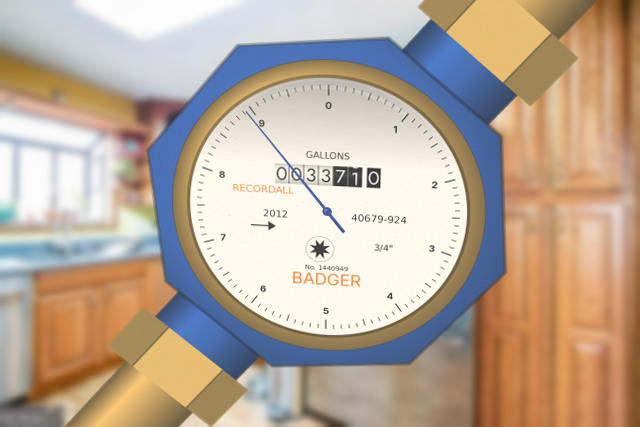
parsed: 33708.9 gal
